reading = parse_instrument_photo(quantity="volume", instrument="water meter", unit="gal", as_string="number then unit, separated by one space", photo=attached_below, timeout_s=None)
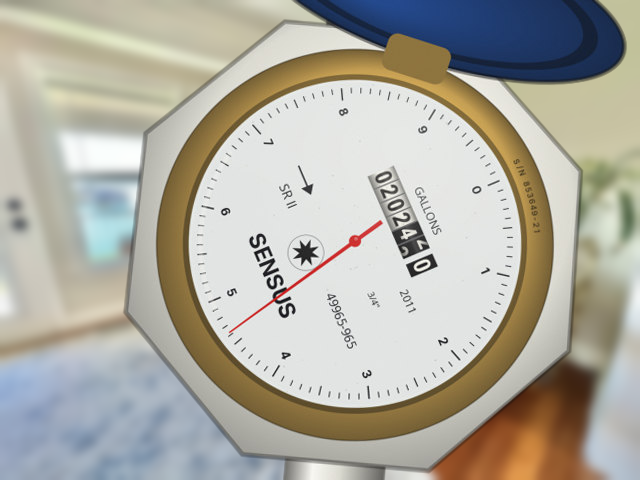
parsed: 202424.6 gal
